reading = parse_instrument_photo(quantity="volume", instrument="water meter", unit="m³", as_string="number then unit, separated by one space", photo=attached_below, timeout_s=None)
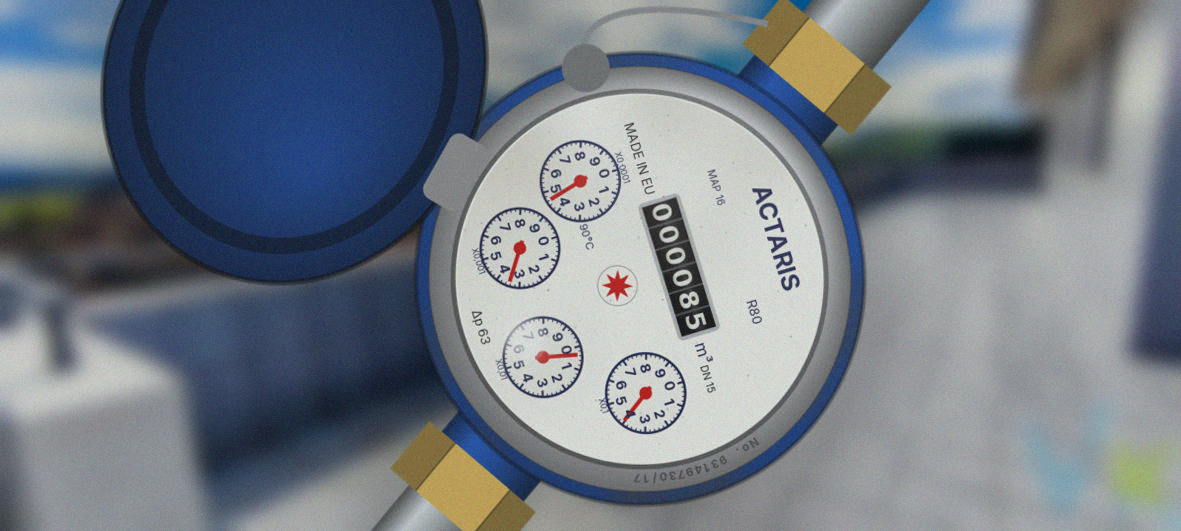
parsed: 85.4034 m³
